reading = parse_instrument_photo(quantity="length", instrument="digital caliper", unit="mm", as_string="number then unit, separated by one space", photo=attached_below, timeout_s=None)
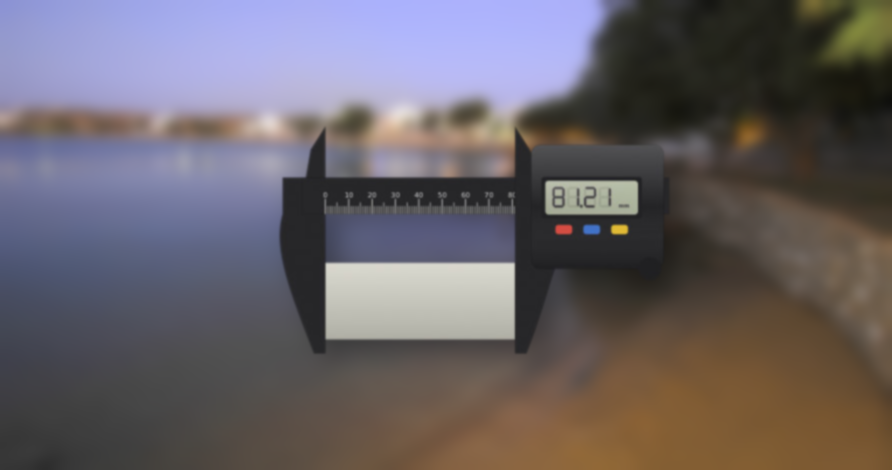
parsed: 81.21 mm
